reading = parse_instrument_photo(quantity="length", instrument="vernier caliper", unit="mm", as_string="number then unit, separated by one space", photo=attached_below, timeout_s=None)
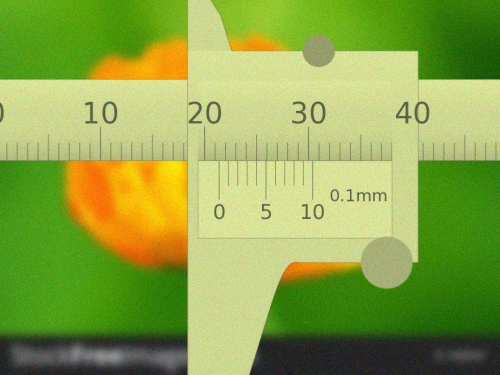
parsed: 21.4 mm
